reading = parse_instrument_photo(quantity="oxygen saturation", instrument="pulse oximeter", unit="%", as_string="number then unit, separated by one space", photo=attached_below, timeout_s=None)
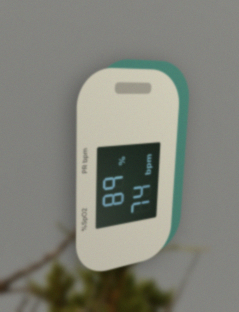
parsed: 89 %
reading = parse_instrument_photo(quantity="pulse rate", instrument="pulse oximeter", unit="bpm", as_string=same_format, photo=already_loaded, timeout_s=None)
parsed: 74 bpm
